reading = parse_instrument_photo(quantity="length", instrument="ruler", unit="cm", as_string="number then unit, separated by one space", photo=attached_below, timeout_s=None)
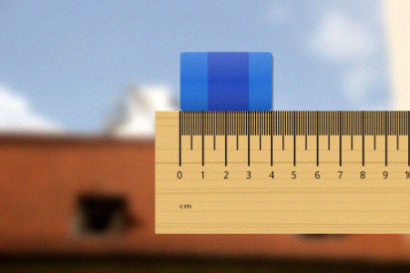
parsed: 4 cm
